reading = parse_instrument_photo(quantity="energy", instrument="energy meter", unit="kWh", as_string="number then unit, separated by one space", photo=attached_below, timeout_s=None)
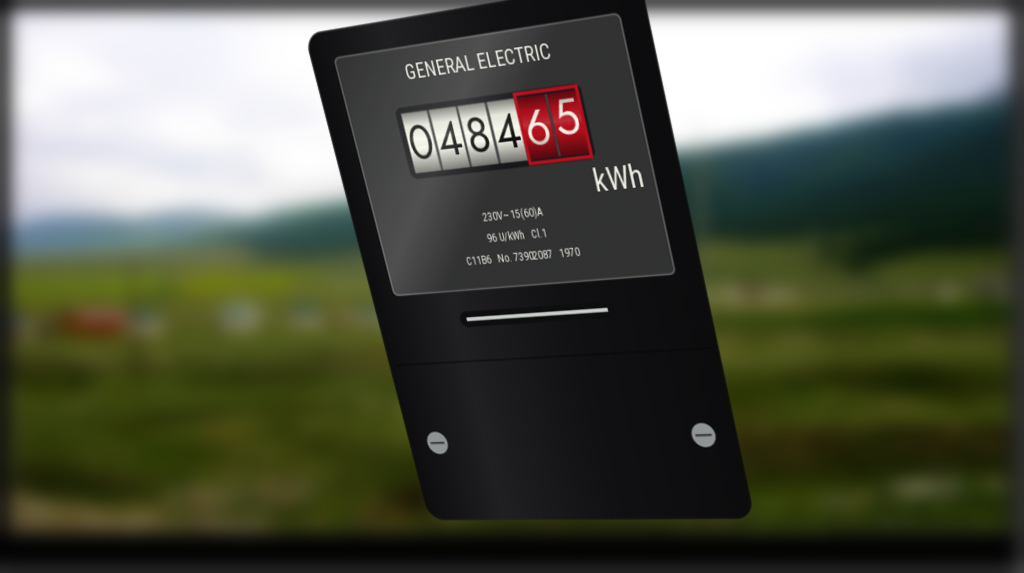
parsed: 484.65 kWh
